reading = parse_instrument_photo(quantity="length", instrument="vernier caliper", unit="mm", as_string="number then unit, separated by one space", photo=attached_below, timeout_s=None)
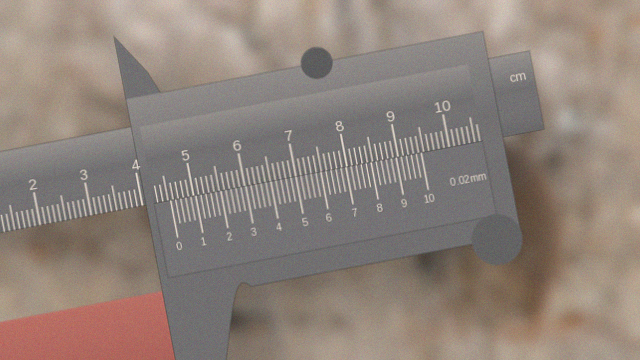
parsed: 45.5 mm
